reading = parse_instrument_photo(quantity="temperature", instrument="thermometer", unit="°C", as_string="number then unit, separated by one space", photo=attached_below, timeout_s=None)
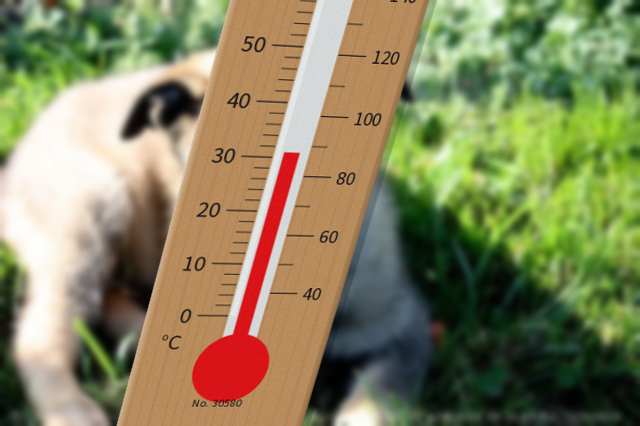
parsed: 31 °C
